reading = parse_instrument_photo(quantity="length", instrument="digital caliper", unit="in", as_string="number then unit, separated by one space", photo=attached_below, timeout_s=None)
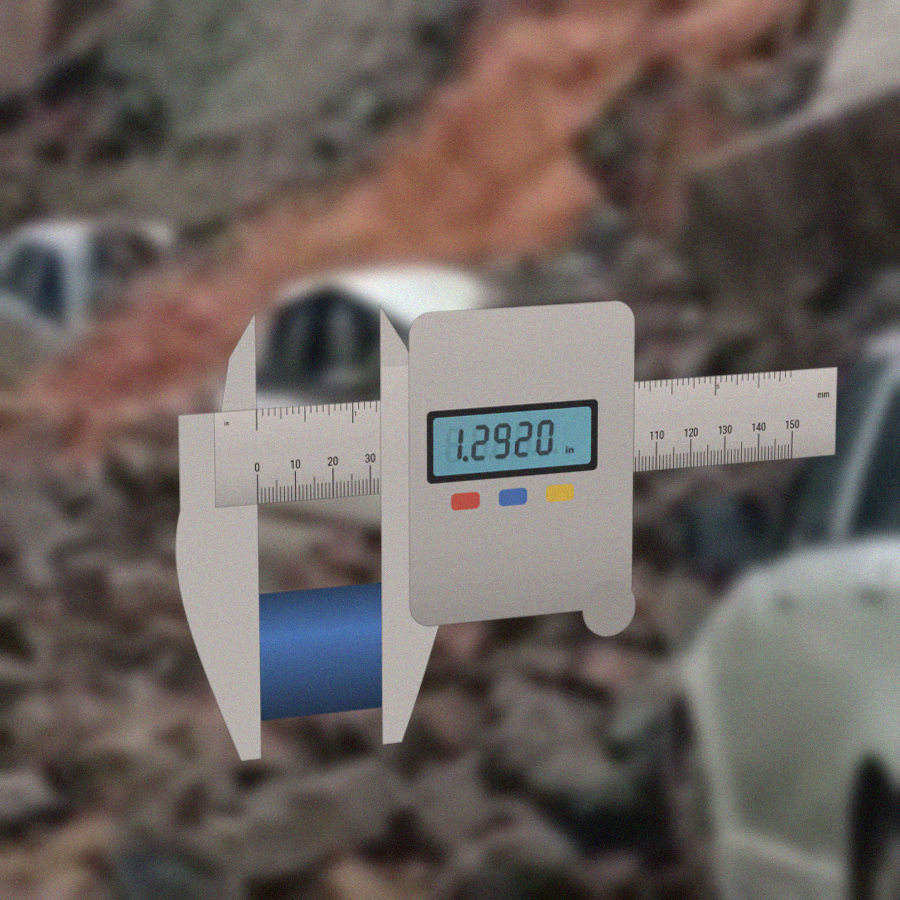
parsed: 1.2920 in
